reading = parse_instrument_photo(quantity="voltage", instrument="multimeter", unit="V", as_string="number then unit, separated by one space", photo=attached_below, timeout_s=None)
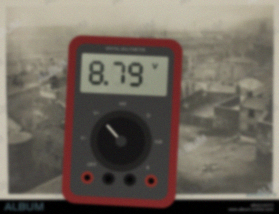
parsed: 8.79 V
